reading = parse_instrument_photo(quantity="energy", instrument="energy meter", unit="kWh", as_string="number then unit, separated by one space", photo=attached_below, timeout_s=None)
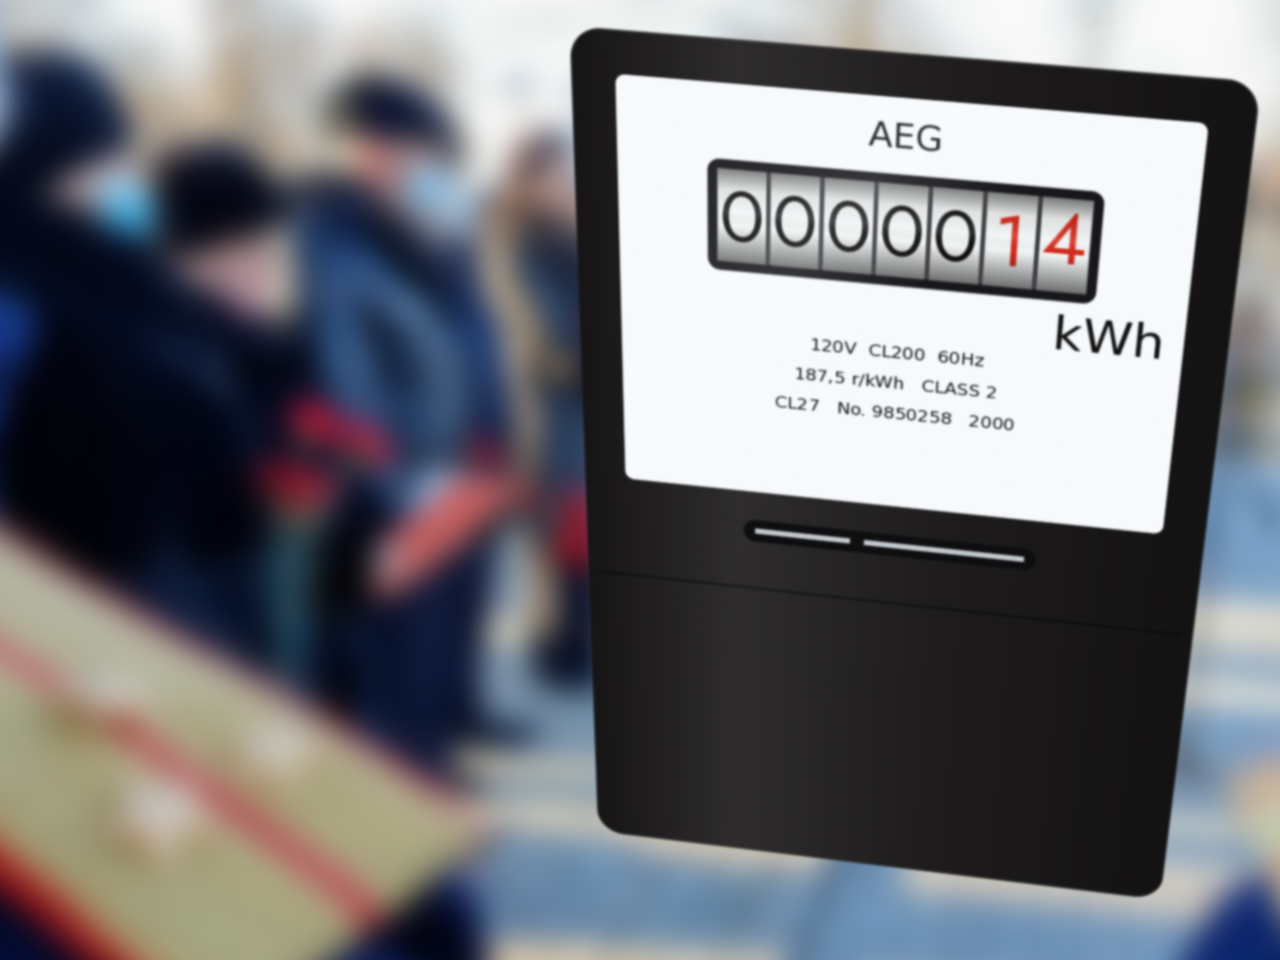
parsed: 0.14 kWh
